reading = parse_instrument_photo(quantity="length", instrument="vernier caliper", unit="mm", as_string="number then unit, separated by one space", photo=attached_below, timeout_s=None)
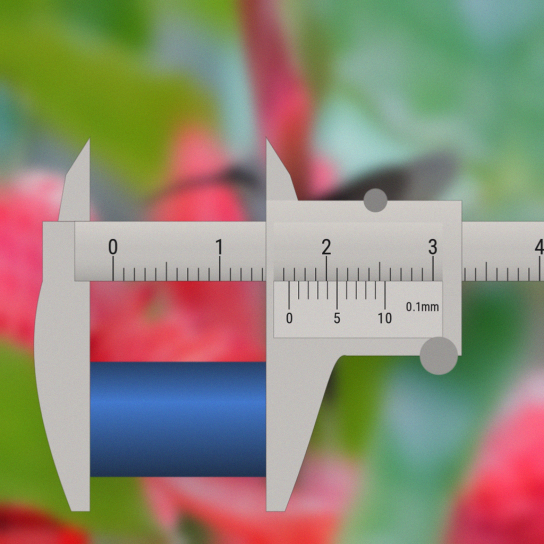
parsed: 16.5 mm
